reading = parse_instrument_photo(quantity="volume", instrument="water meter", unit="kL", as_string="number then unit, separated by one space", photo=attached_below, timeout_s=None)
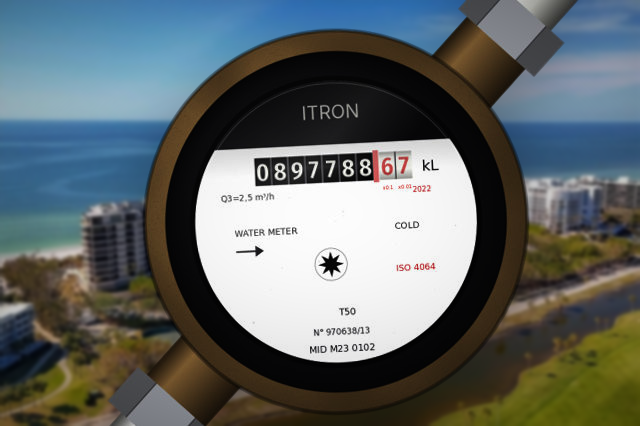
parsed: 897788.67 kL
